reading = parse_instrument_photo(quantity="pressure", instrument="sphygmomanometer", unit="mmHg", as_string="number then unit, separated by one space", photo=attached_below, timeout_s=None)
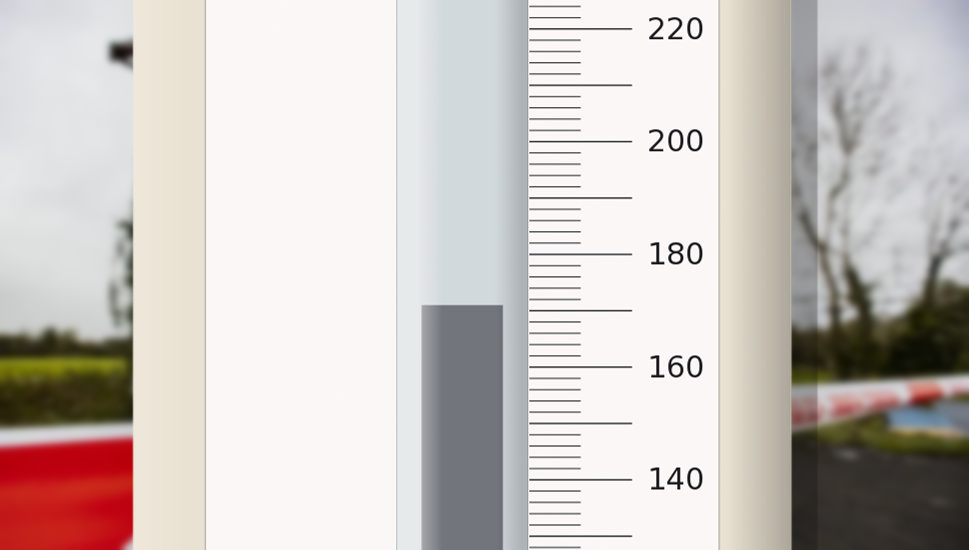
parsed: 171 mmHg
